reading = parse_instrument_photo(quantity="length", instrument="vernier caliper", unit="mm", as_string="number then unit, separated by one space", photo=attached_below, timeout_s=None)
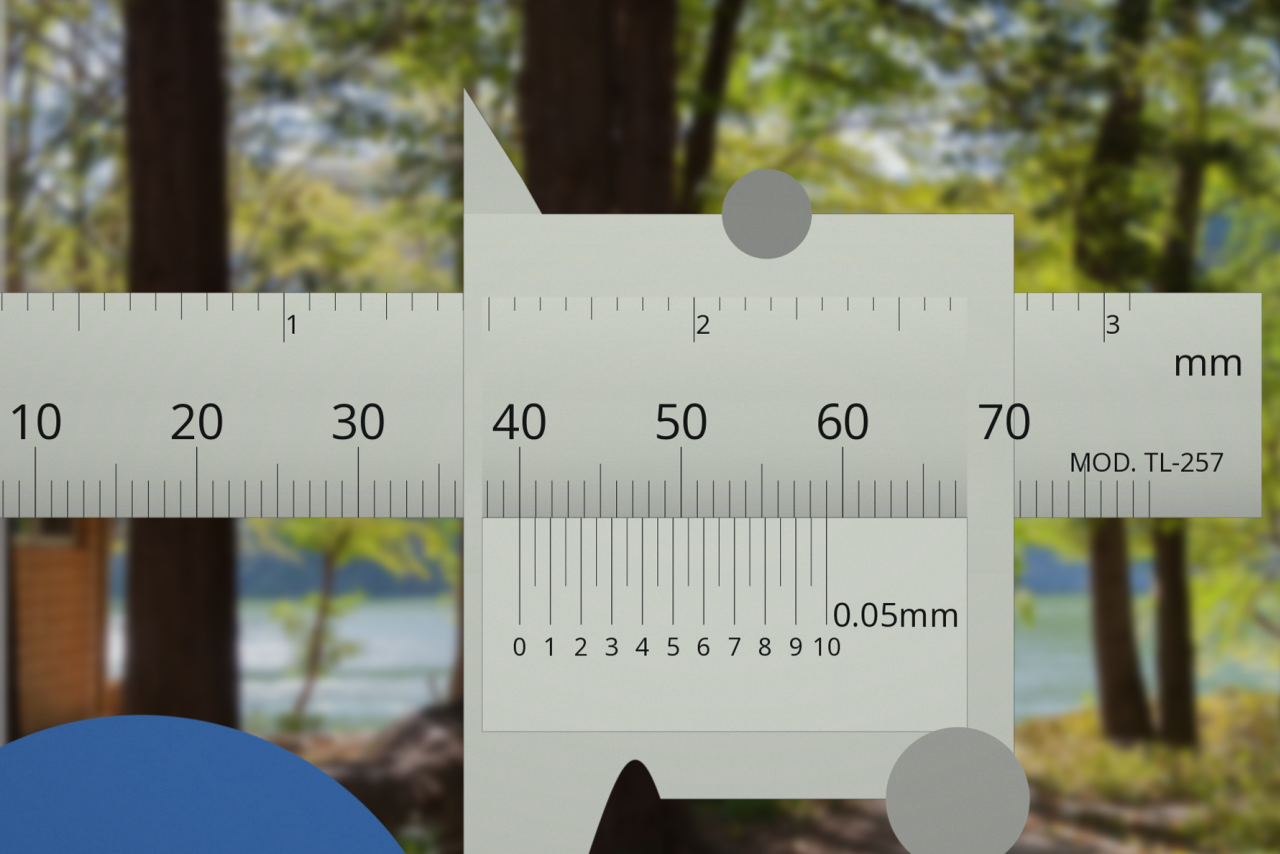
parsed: 40.0 mm
